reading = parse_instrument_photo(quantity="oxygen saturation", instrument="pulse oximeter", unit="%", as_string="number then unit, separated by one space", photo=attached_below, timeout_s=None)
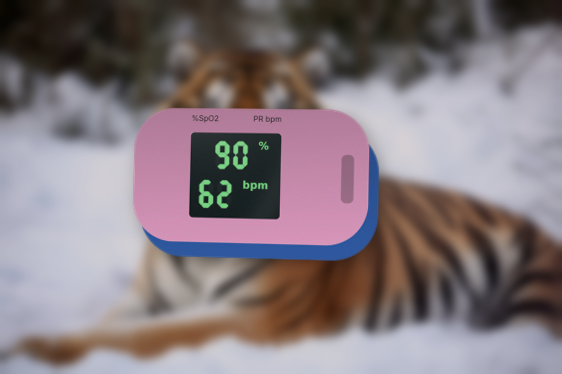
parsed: 90 %
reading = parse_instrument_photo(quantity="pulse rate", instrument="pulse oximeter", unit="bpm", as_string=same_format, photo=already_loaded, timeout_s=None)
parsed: 62 bpm
